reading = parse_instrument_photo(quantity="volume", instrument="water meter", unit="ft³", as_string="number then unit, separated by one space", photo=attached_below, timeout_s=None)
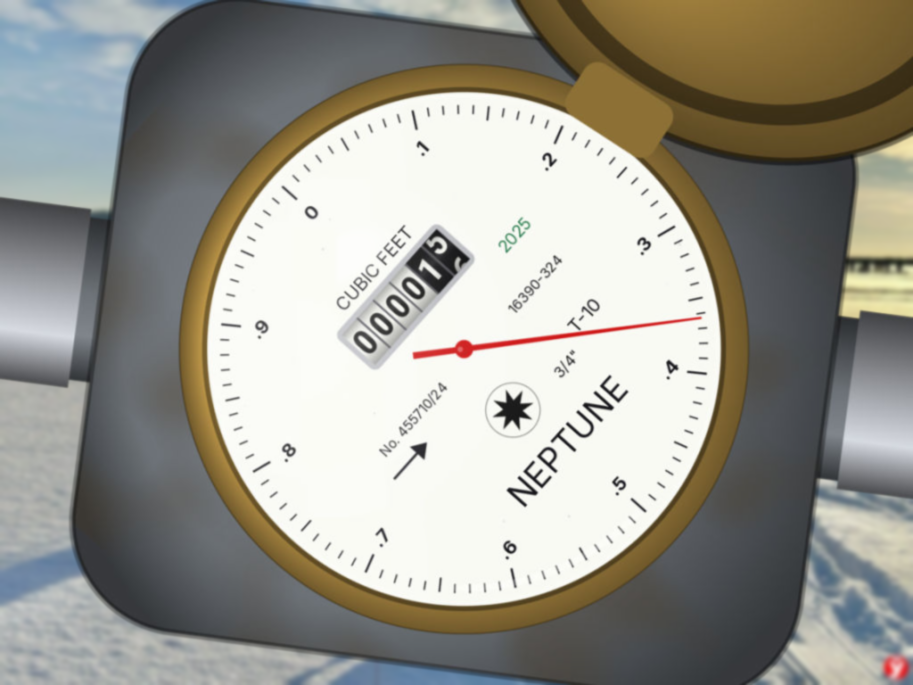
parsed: 15.36 ft³
